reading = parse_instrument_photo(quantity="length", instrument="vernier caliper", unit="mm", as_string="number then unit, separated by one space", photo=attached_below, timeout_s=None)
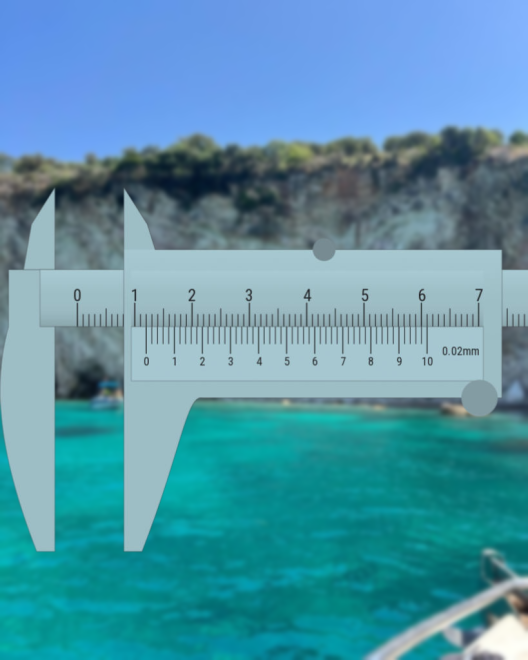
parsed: 12.0 mm
